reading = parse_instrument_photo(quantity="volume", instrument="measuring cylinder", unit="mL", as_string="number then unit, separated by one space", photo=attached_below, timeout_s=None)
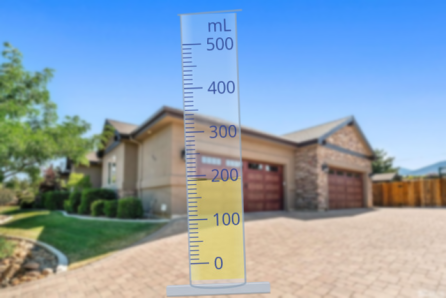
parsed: 190 mL
